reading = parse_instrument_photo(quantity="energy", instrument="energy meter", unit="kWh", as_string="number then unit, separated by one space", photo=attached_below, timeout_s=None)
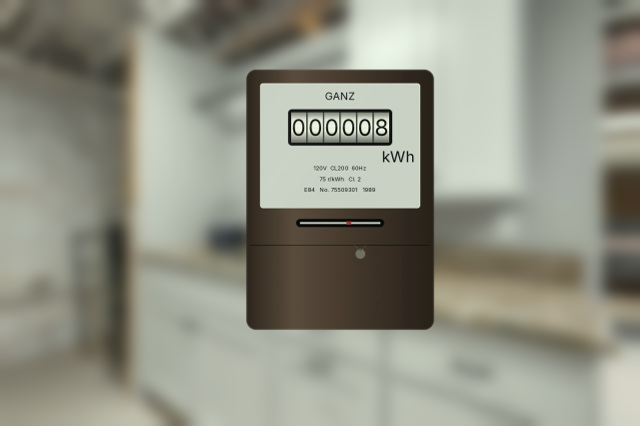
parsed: 8 kWh
